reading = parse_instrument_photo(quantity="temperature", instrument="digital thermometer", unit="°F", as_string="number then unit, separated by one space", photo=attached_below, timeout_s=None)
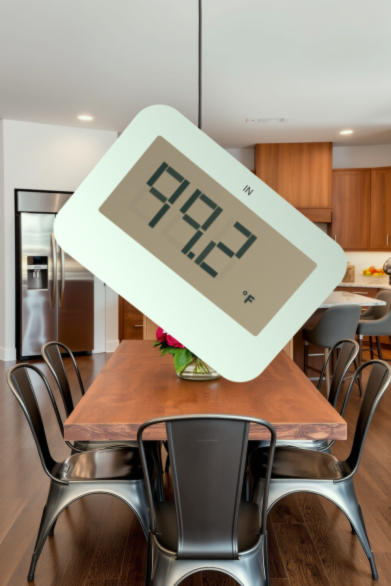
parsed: 99.2 °F
